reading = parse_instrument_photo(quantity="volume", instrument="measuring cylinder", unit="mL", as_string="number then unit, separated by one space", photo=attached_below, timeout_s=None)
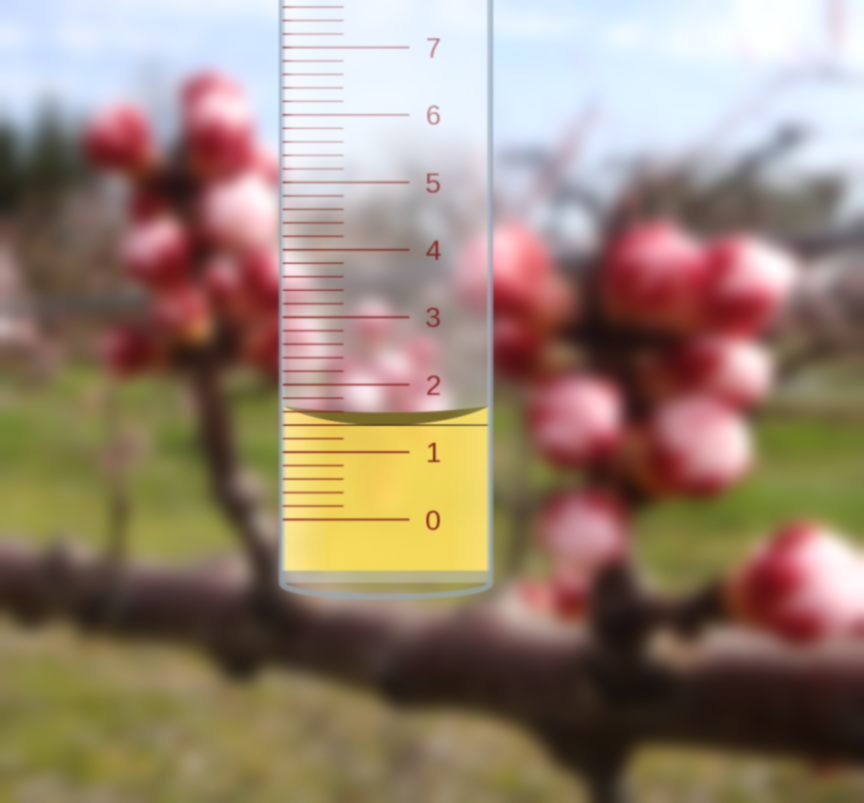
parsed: 1.4 mL
